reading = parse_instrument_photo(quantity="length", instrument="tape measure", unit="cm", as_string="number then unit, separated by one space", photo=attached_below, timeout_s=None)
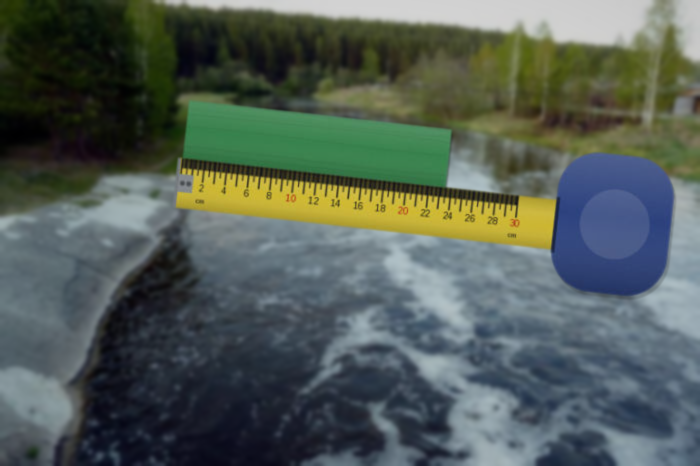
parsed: 23.5 cm
